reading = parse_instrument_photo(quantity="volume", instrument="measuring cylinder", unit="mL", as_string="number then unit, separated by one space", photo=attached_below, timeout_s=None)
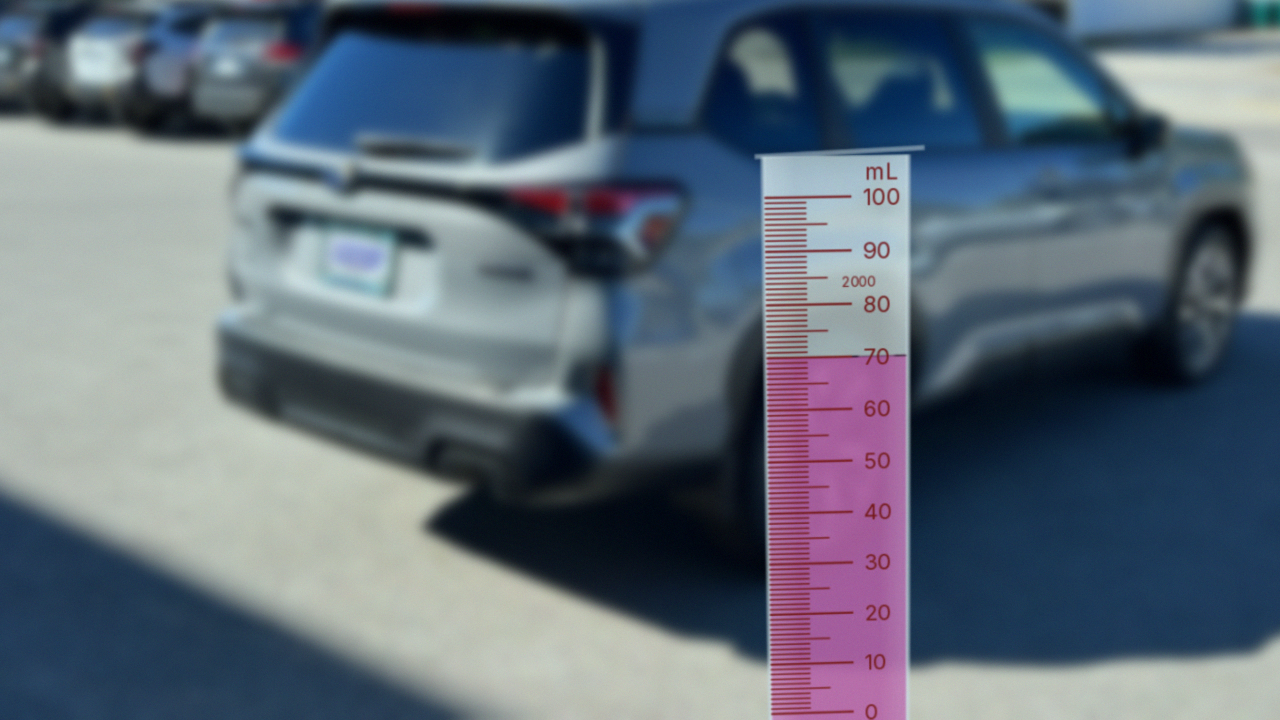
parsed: 70 mL
